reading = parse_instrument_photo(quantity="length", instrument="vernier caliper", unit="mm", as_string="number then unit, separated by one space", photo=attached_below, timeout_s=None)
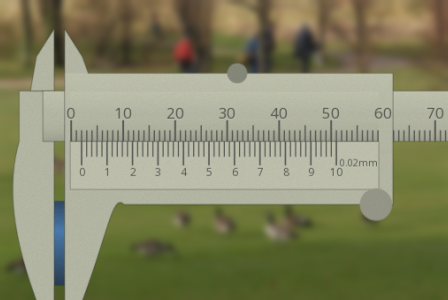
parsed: 2.0 mm
